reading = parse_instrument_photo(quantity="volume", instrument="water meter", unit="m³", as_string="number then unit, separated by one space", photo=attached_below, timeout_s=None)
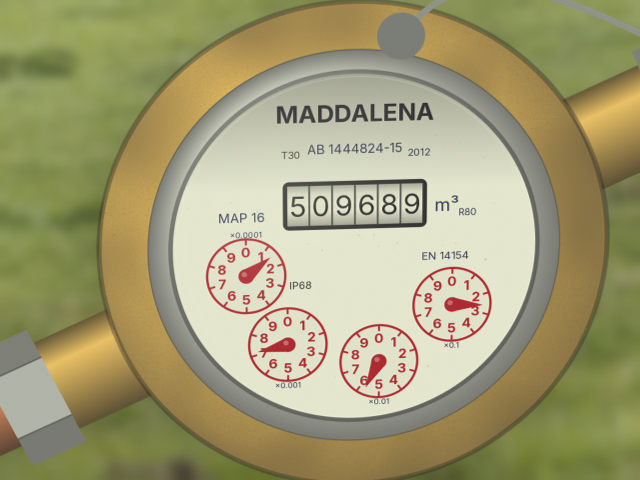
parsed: 509689.2571 m³
